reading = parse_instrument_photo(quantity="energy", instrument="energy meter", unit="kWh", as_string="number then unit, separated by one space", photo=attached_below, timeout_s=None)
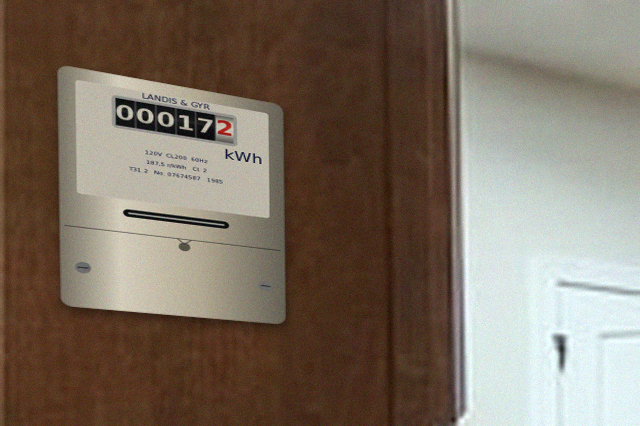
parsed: 17.2 kWh
